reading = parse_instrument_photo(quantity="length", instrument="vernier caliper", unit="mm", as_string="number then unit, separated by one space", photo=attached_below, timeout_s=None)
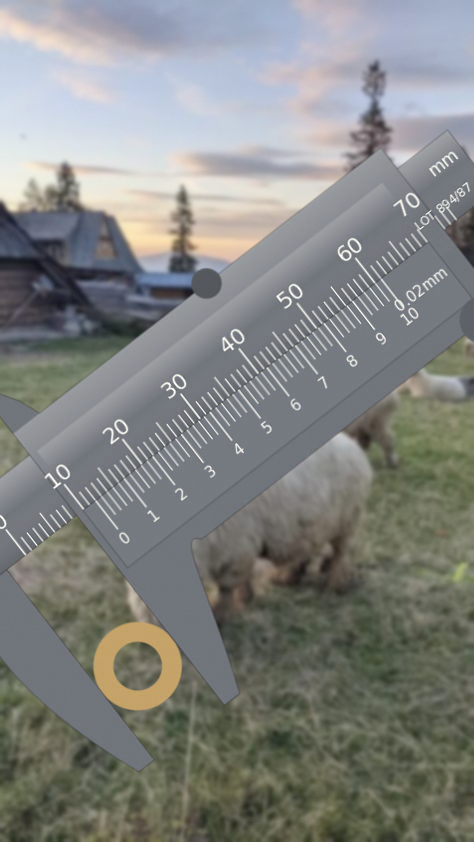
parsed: 12.0 mm
